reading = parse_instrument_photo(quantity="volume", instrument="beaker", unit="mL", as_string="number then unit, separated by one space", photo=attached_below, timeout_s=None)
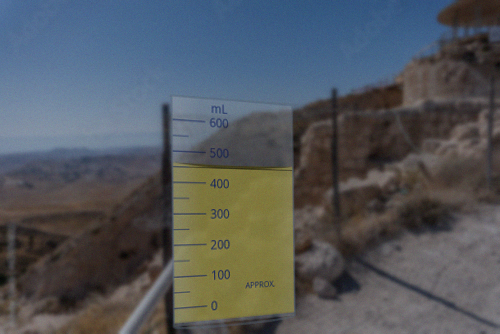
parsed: 450 mL
